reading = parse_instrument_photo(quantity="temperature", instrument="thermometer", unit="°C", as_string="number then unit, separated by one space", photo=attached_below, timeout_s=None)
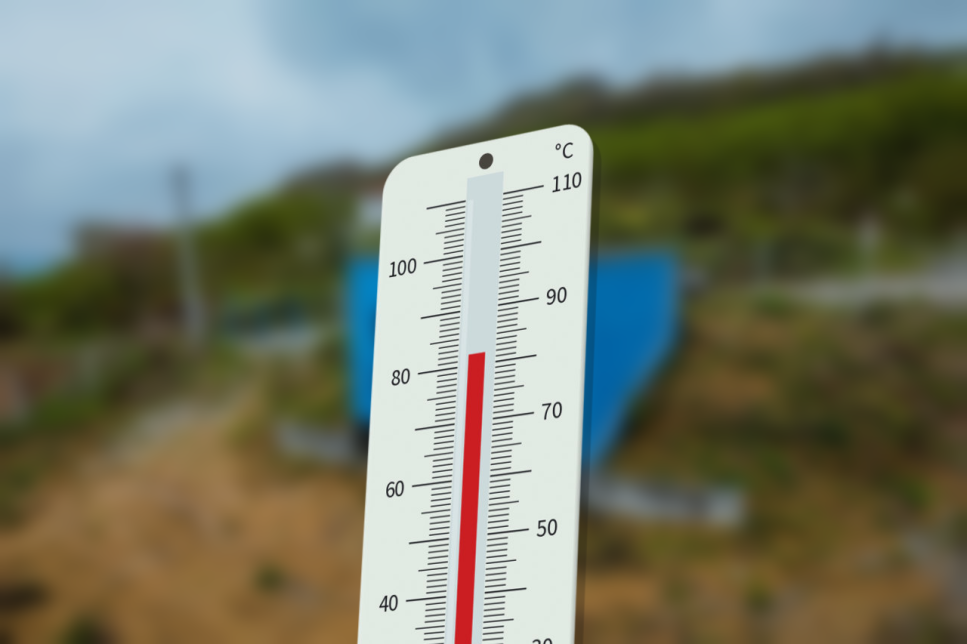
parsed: 82 °C
